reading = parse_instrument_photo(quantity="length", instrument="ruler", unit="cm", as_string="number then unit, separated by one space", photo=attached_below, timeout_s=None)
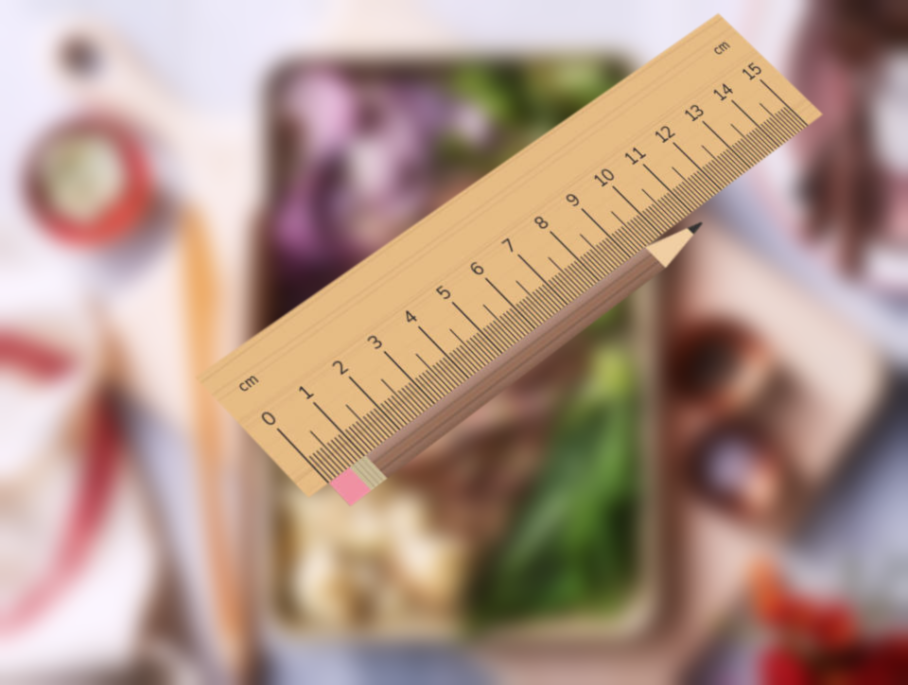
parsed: 11 cm
